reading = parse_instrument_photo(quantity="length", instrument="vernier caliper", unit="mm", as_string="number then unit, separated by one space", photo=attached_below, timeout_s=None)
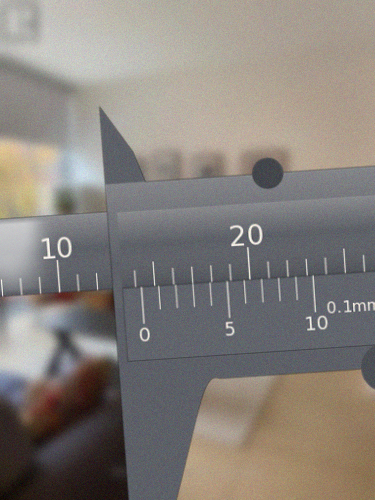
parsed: 14.3 mm
